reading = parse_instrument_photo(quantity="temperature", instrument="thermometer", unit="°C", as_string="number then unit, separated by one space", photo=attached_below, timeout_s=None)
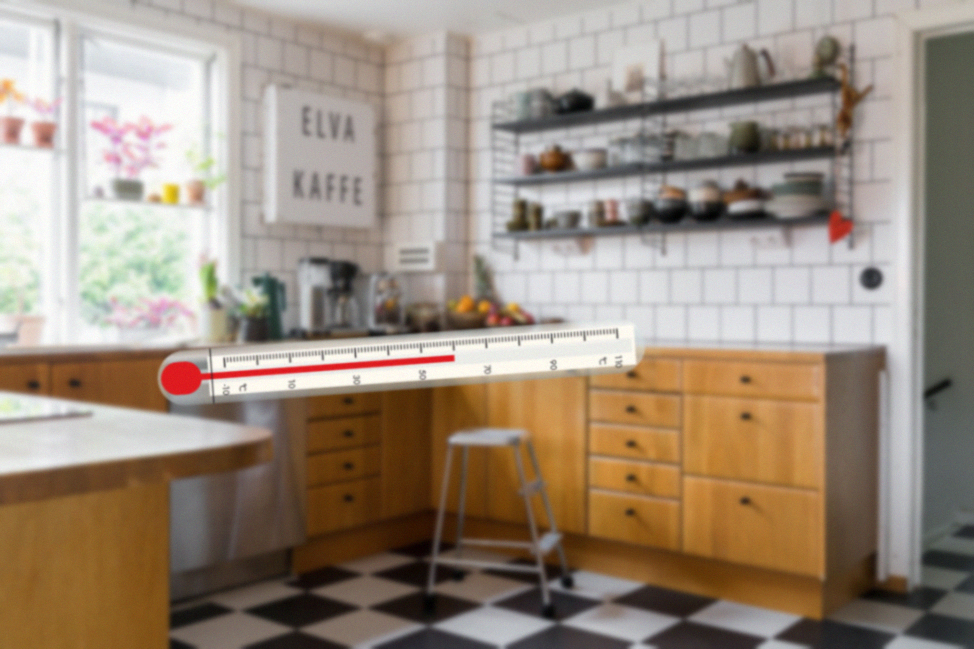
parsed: 60 °C
